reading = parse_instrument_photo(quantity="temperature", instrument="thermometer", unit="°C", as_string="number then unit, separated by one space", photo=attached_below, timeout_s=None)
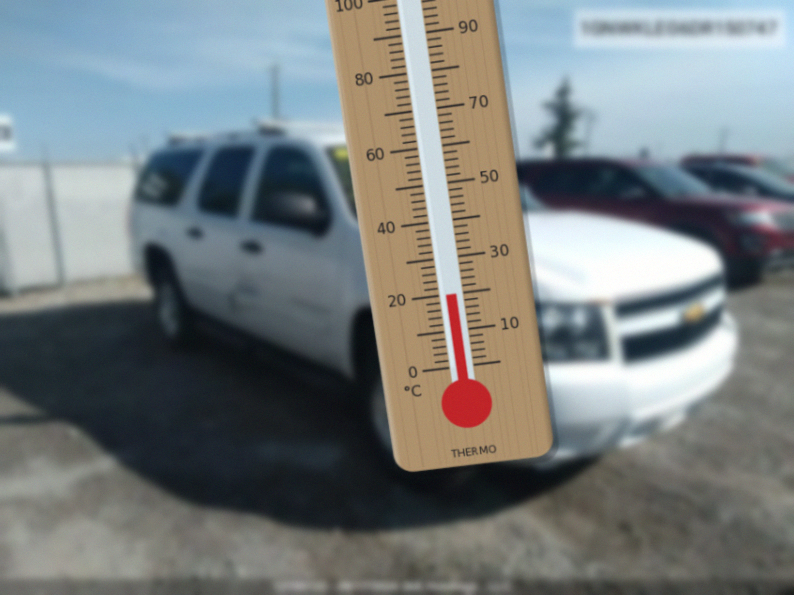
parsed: 20 °C
